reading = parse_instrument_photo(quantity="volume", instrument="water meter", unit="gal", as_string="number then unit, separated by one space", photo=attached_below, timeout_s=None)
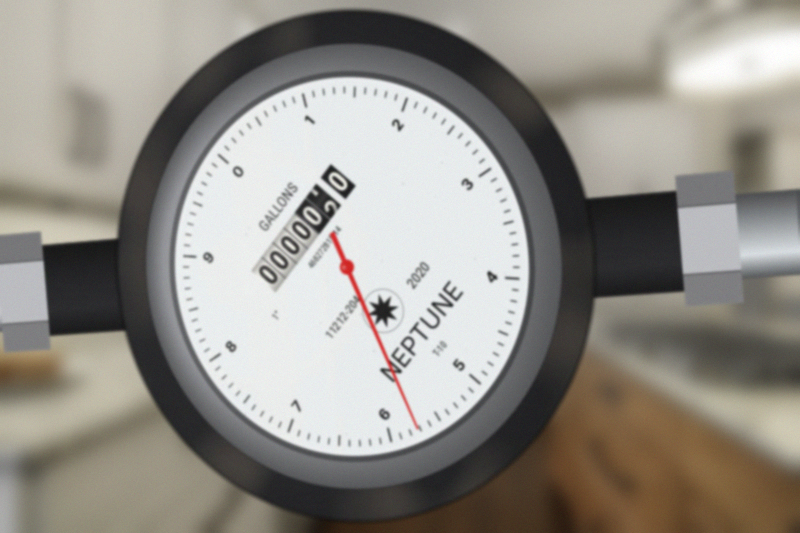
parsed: 15.7 gal
